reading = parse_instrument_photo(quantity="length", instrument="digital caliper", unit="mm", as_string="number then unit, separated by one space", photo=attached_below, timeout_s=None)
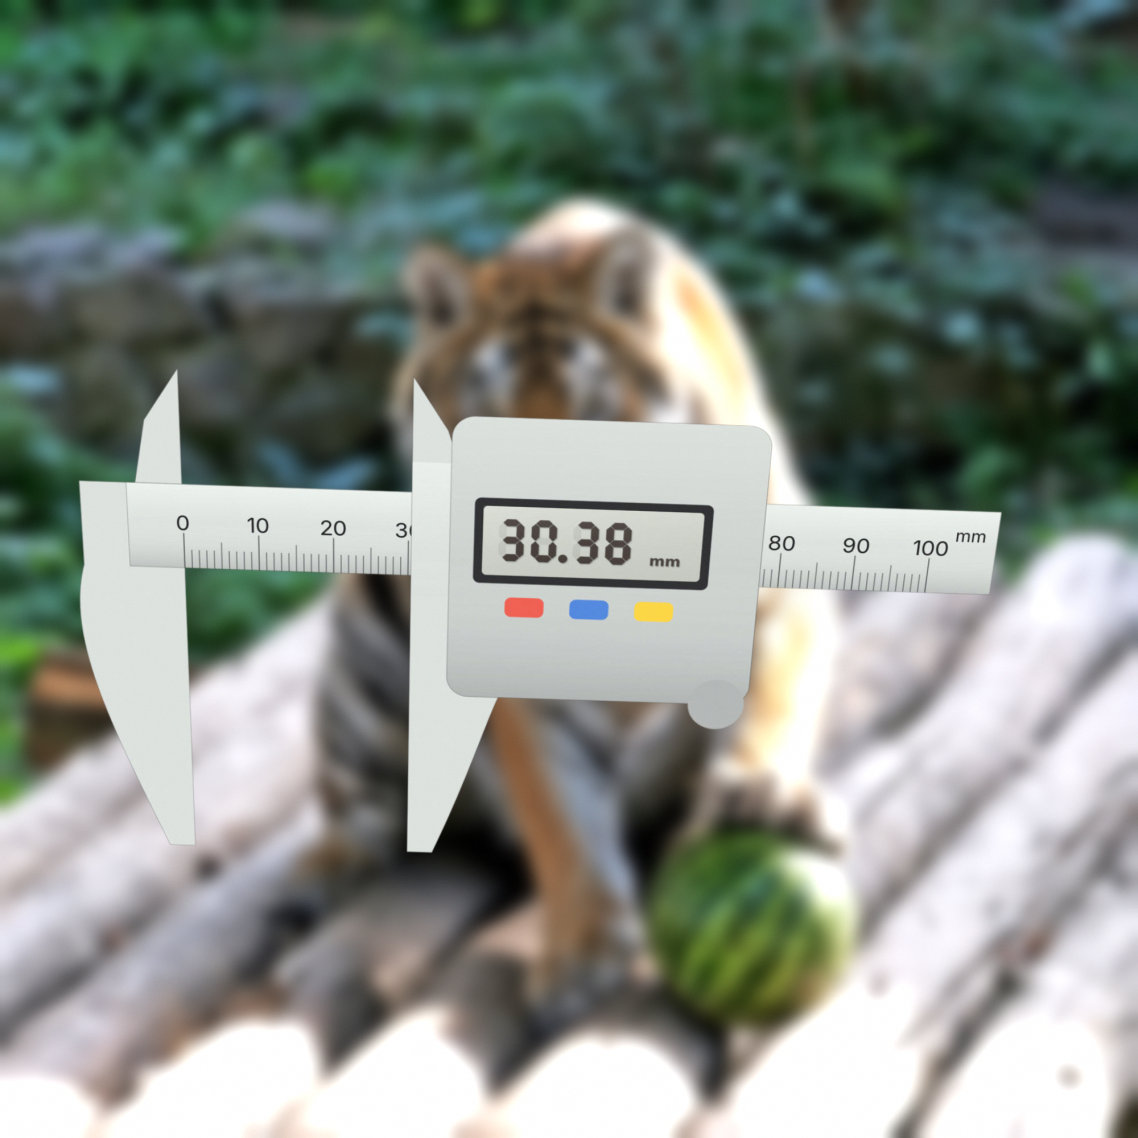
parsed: 30.38 mm
